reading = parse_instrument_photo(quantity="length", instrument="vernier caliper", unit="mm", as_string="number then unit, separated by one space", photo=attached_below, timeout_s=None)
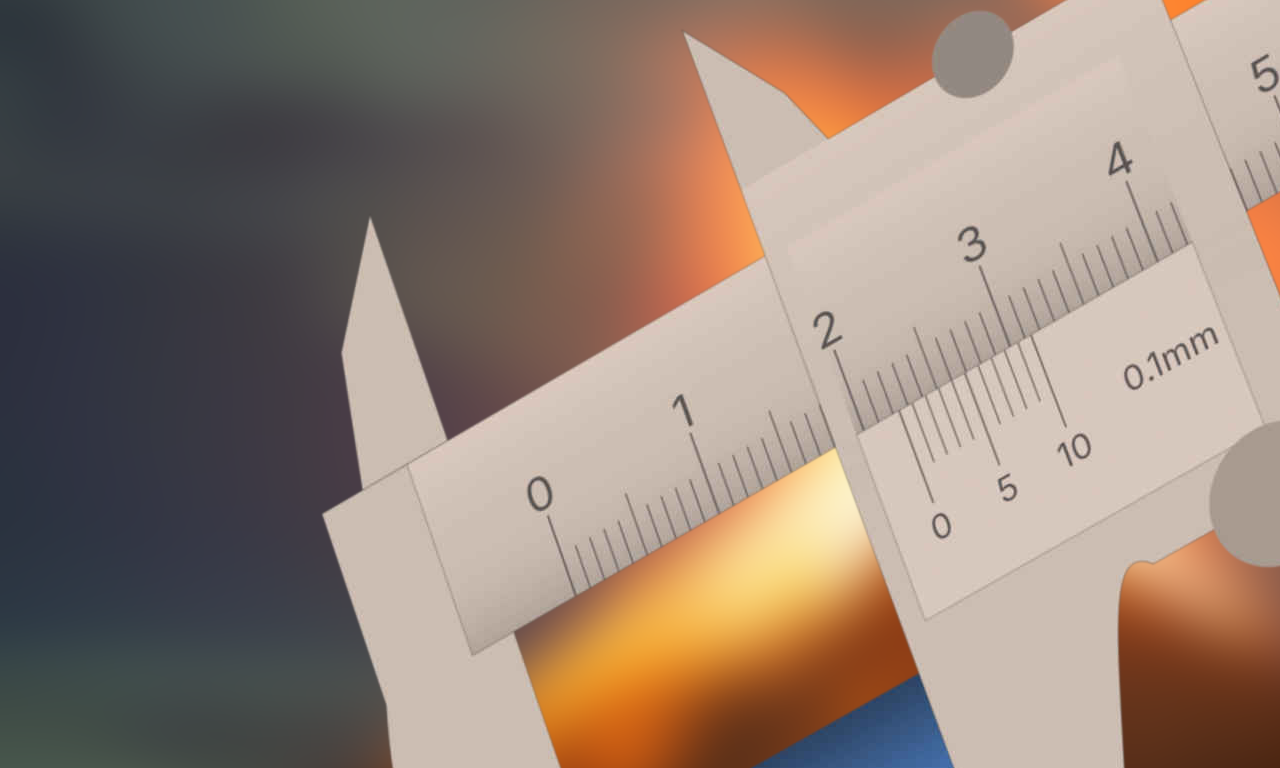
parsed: 22.4 mm
